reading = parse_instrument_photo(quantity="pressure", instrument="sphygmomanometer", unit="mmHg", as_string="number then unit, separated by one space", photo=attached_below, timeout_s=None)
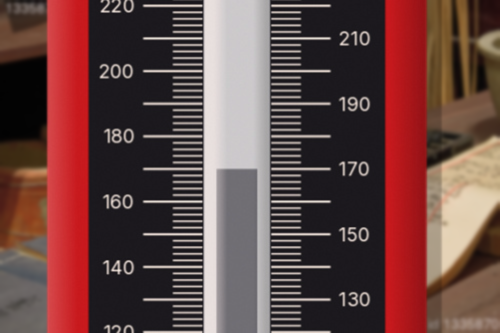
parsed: 170 mmHg
